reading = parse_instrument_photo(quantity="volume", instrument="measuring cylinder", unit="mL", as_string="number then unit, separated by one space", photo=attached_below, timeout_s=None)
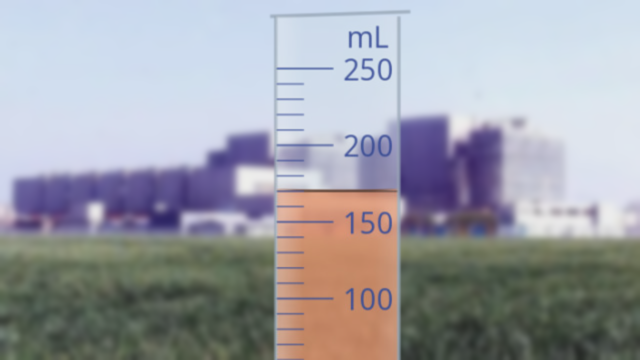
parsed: 170 mL
